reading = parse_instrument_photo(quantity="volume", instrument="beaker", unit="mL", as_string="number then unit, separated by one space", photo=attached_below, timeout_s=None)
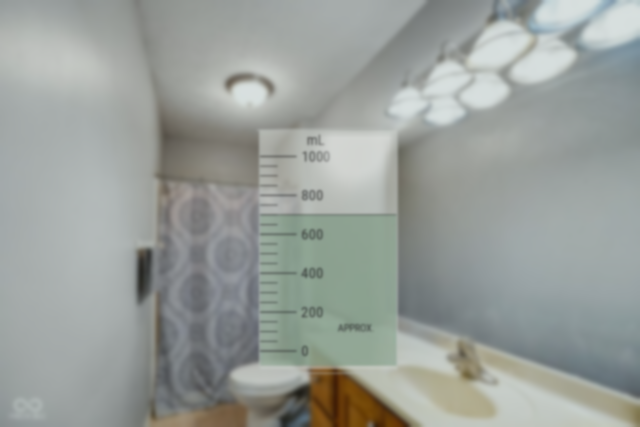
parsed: 700 mL
